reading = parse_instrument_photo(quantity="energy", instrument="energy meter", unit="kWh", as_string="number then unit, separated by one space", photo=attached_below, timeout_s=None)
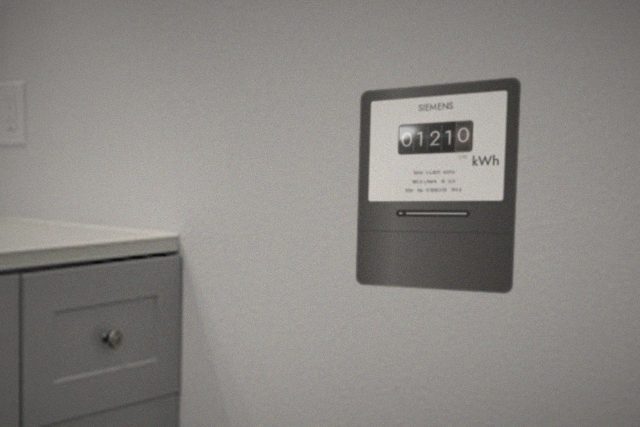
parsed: 121.0 kWh
